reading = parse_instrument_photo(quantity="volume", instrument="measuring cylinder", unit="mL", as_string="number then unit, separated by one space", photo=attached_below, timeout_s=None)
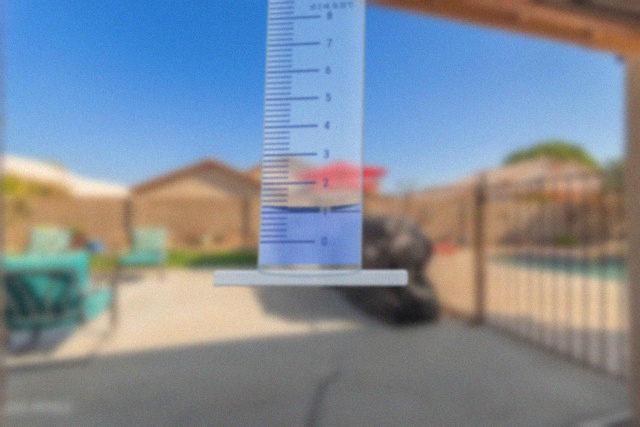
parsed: 1 mL
